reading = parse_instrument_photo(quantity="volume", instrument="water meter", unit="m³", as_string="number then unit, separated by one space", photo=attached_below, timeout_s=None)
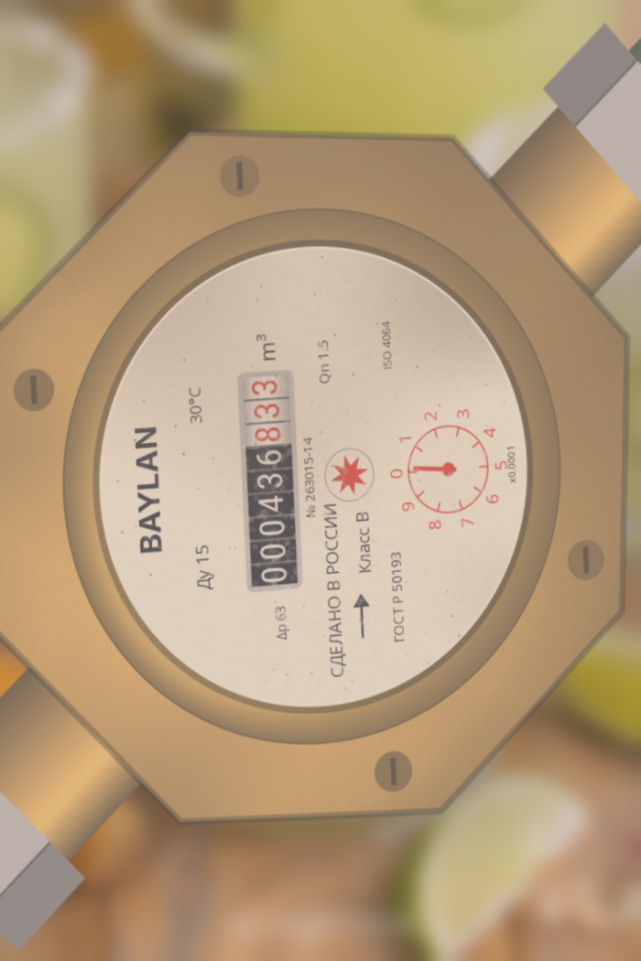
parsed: 436.8330 m³
